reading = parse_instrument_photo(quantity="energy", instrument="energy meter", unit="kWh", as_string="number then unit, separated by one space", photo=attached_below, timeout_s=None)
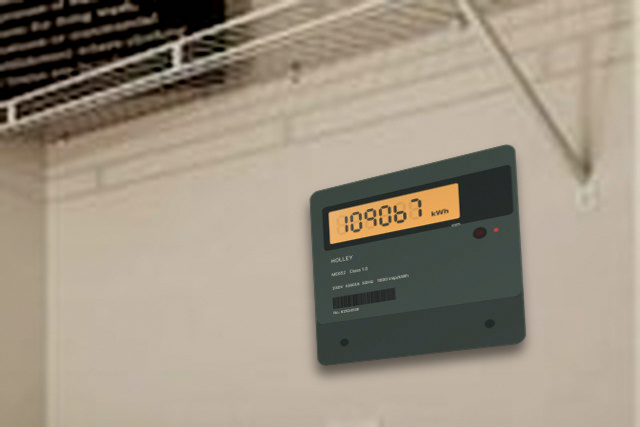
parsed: 109067 kWh
